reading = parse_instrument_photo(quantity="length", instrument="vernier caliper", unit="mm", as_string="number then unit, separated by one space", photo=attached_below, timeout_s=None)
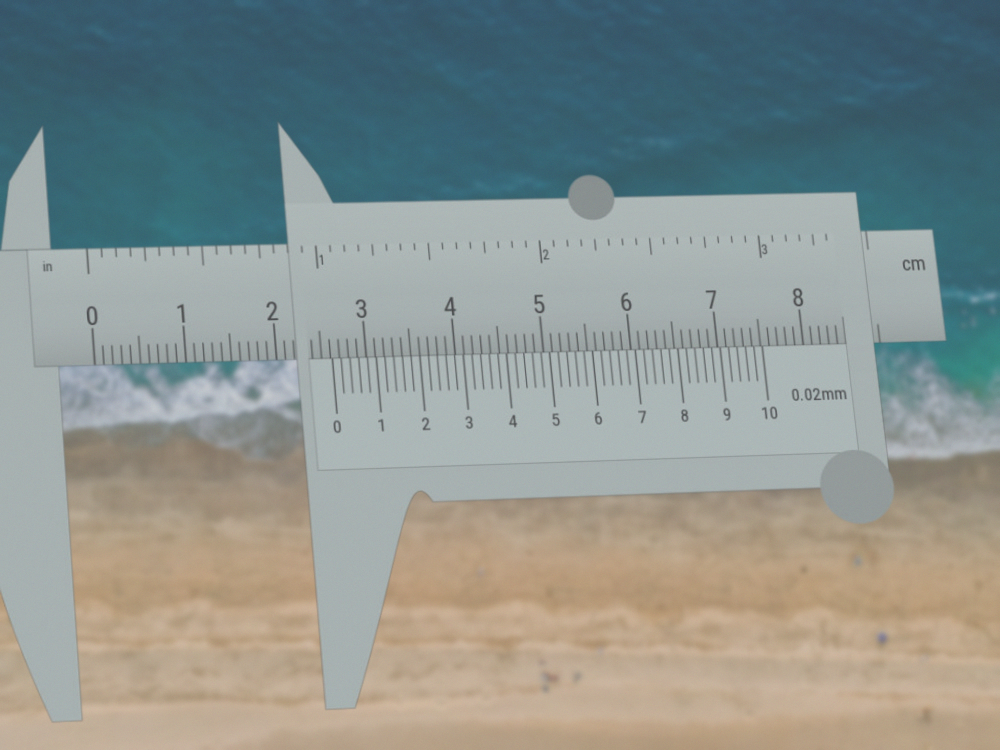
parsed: 26.2 mm
